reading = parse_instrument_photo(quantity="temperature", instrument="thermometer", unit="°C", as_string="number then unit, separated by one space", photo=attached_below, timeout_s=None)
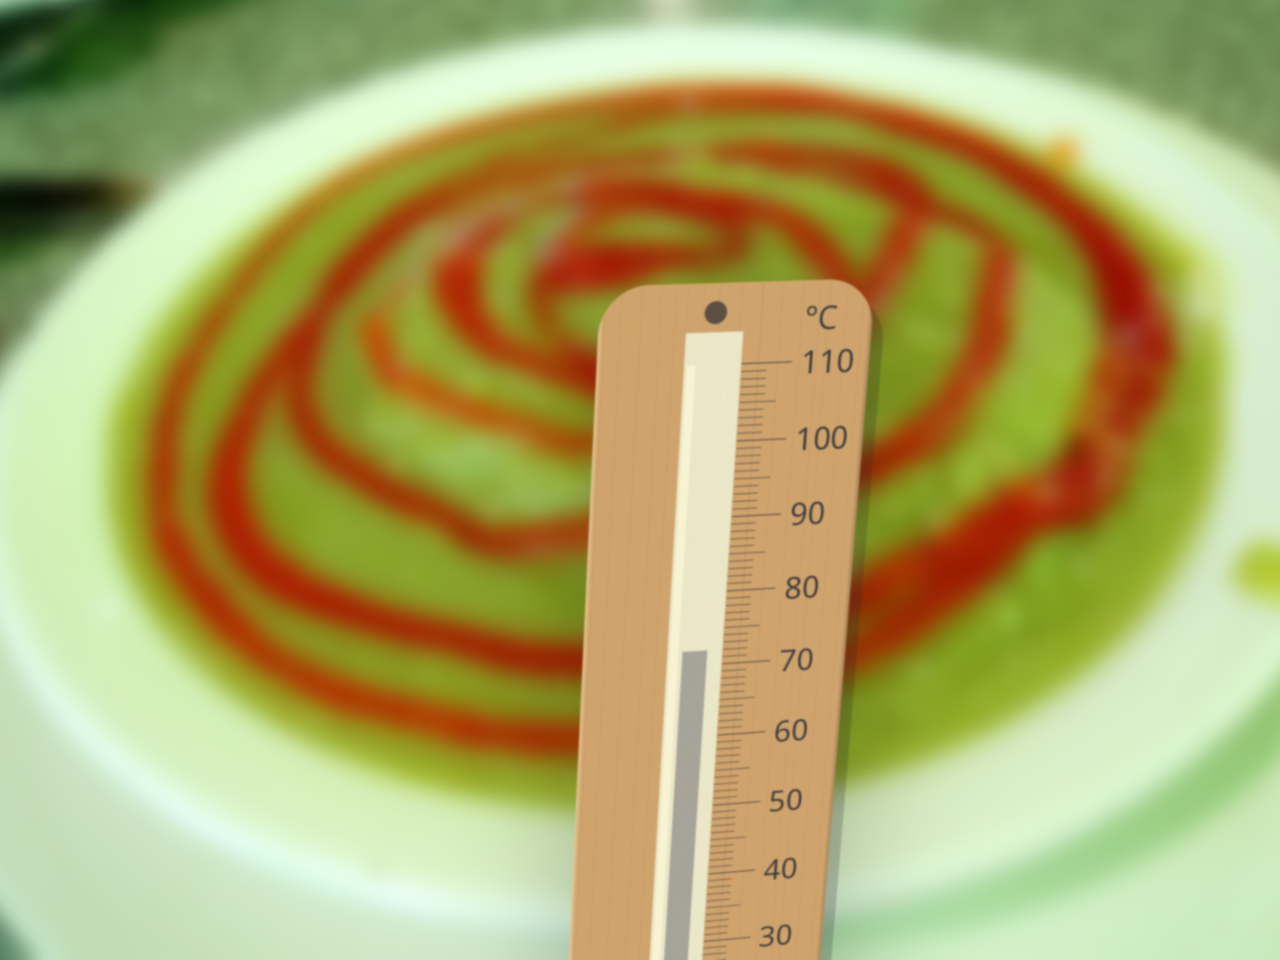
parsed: 72 °C
